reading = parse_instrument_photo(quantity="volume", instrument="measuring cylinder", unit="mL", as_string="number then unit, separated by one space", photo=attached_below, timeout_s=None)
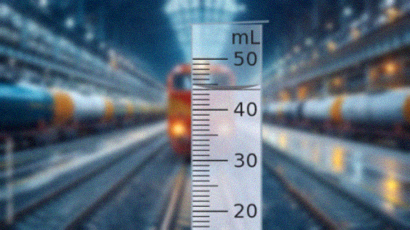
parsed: 44 mL
